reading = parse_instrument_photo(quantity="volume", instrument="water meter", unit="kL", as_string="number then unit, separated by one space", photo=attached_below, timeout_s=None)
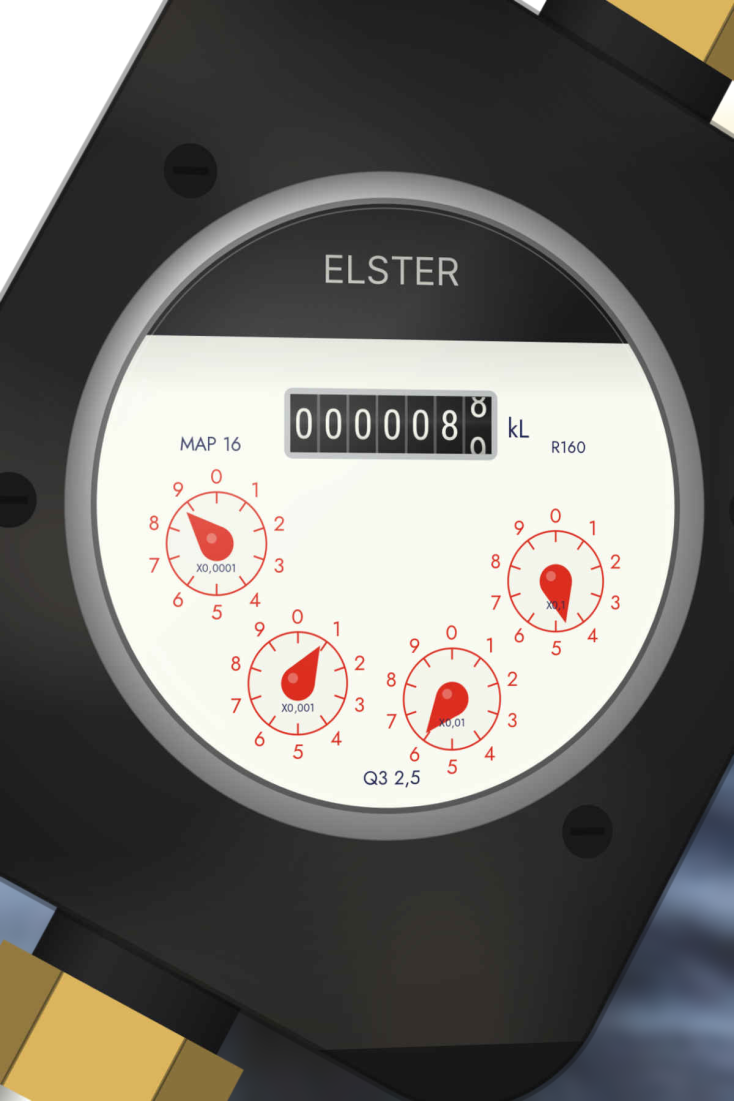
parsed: 88.4608 kL
